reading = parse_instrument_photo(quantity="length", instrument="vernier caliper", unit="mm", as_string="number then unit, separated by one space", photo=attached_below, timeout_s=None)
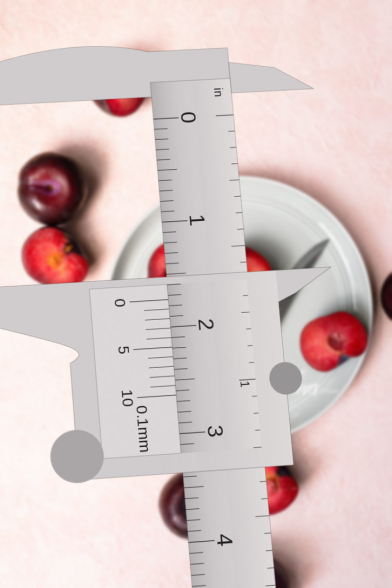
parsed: 17.4 mm
